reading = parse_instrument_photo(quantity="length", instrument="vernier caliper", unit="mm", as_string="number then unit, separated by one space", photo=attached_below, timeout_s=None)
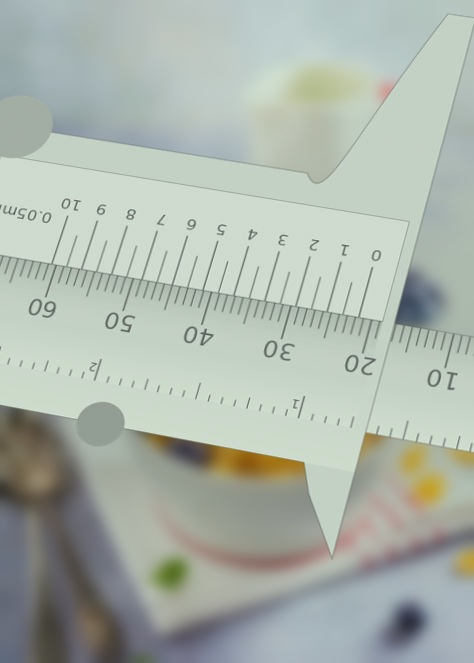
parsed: 21.6 mm
